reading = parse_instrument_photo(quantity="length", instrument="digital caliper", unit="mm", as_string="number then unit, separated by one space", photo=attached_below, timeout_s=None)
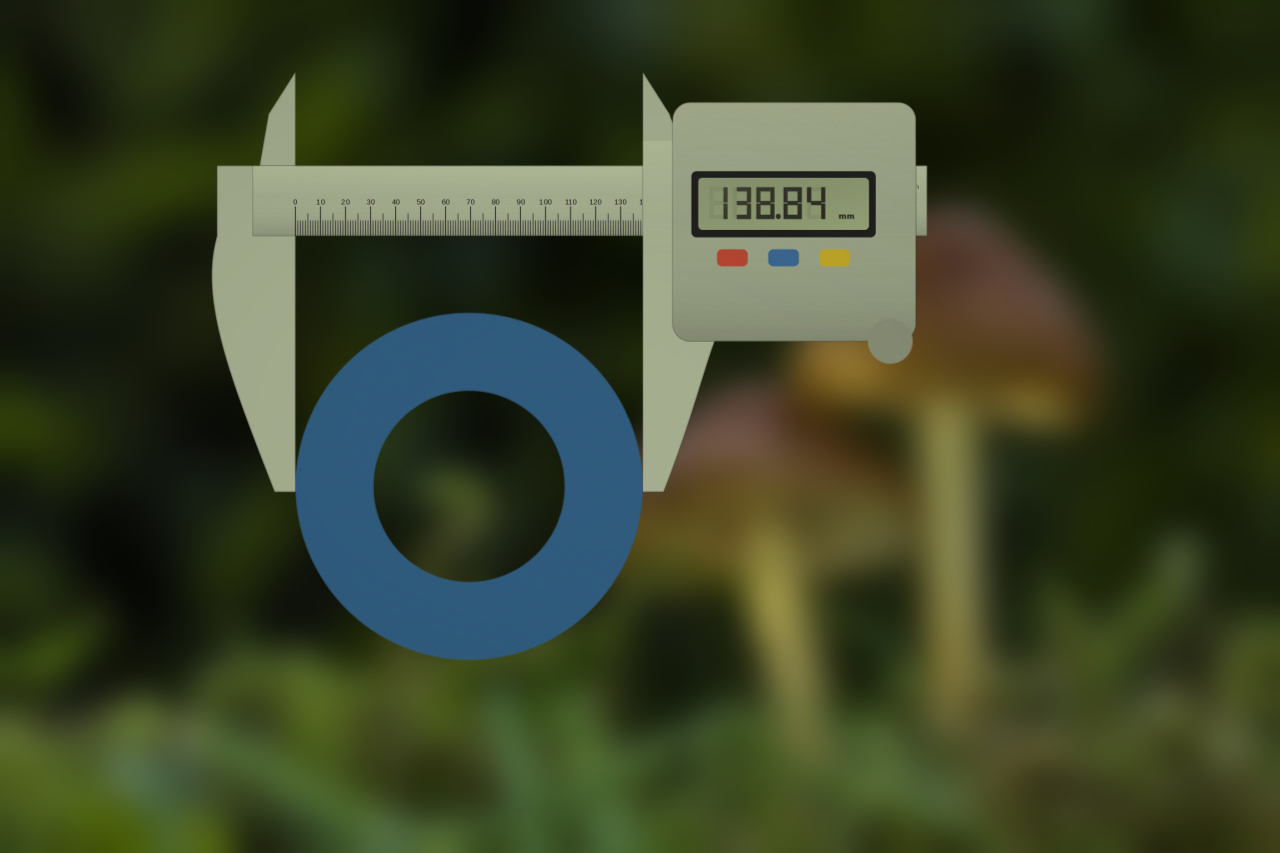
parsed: 138.84 mm
